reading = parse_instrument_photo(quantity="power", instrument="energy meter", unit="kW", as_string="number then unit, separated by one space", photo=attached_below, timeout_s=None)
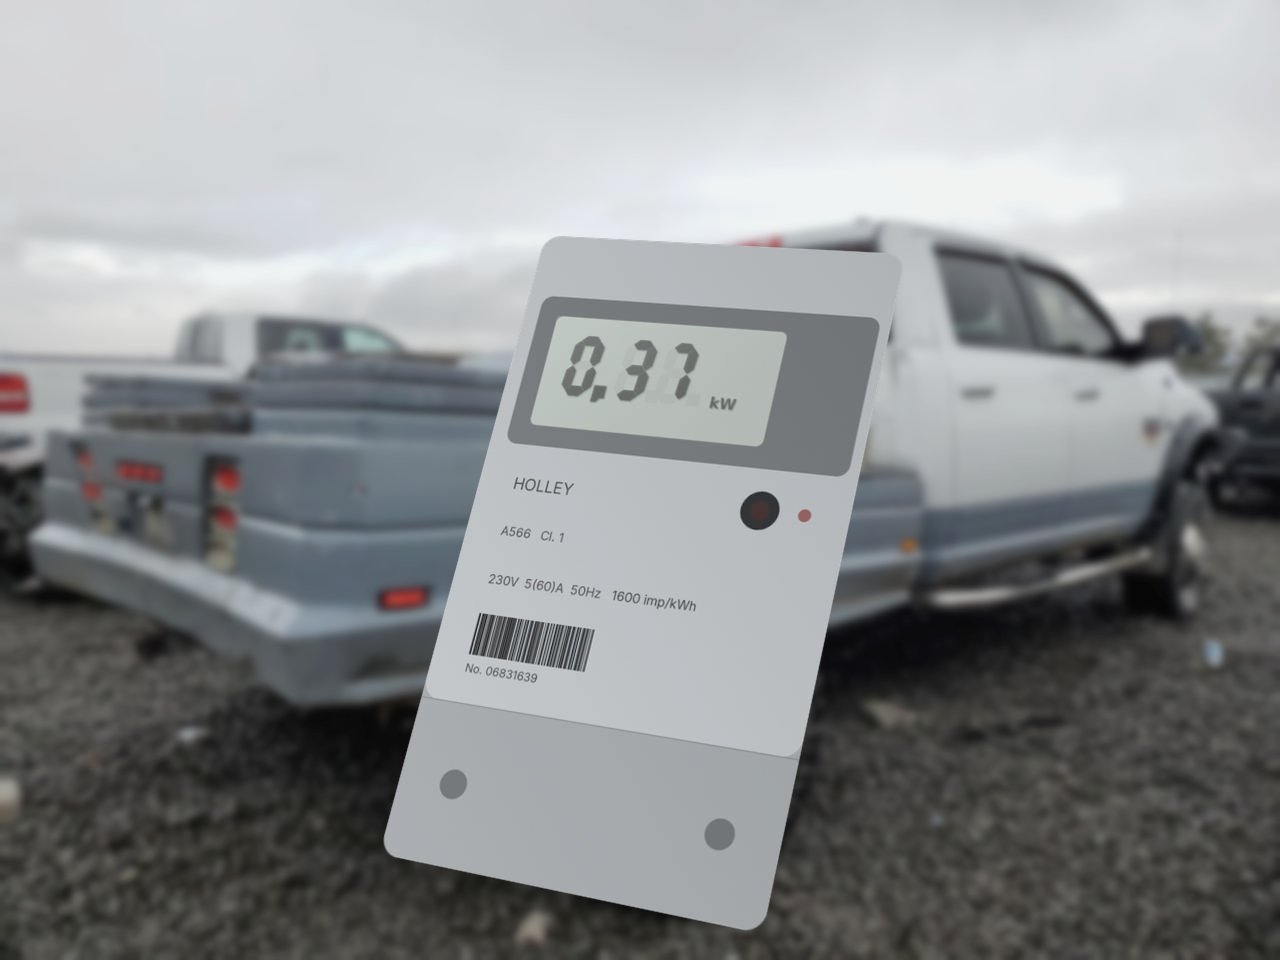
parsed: 0.37 kW
